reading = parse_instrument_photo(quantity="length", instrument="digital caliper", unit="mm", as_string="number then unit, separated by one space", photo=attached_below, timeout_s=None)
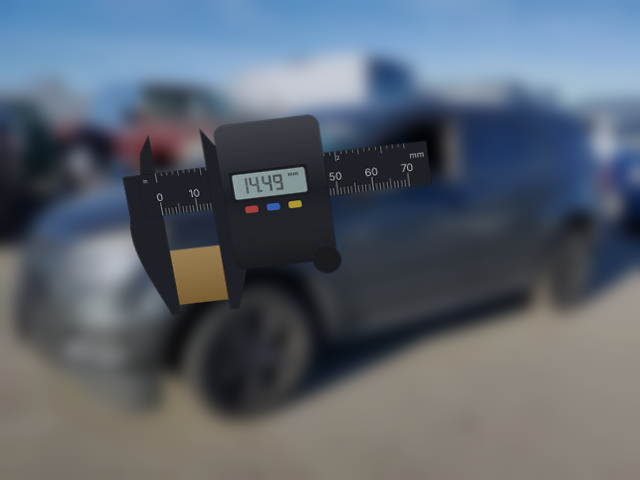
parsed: 14.49 mm
